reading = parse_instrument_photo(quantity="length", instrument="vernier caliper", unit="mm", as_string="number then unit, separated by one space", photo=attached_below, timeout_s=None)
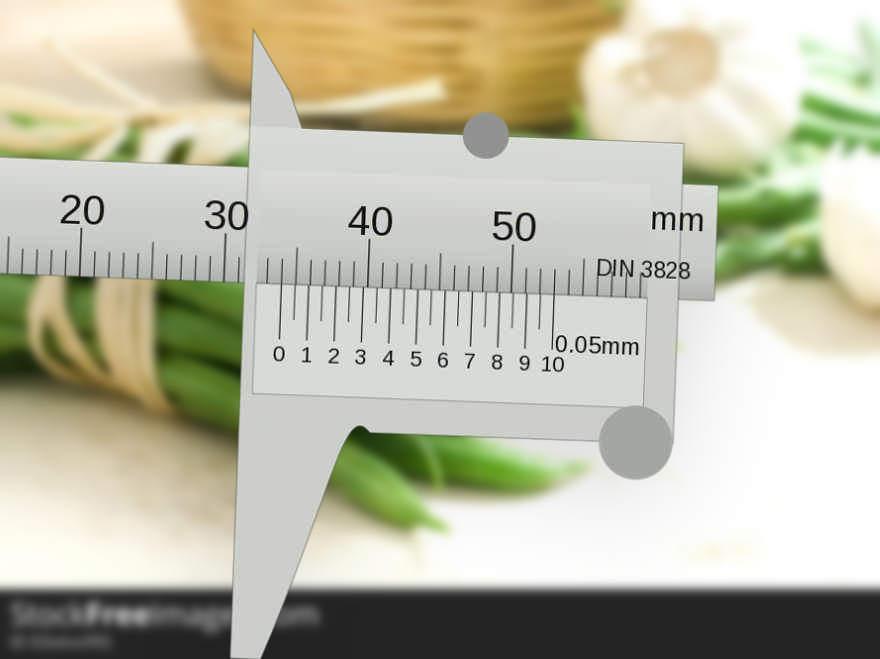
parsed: 34.0 mm
